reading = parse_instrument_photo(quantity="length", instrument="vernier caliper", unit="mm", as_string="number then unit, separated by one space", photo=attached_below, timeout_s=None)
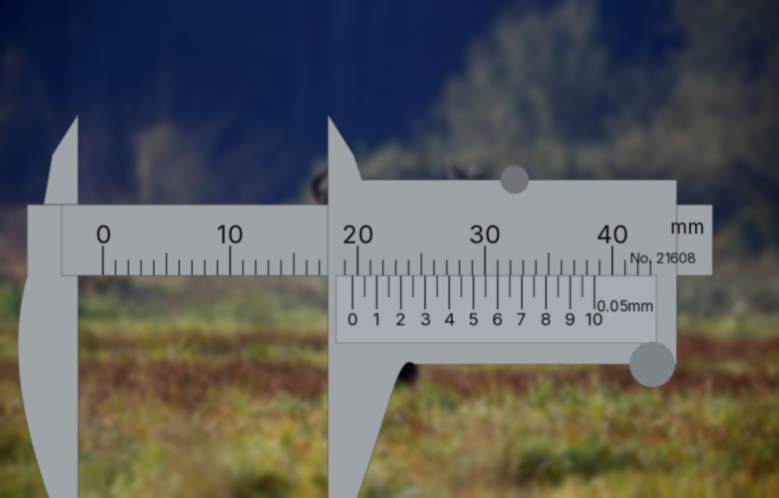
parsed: 19.6 mm
